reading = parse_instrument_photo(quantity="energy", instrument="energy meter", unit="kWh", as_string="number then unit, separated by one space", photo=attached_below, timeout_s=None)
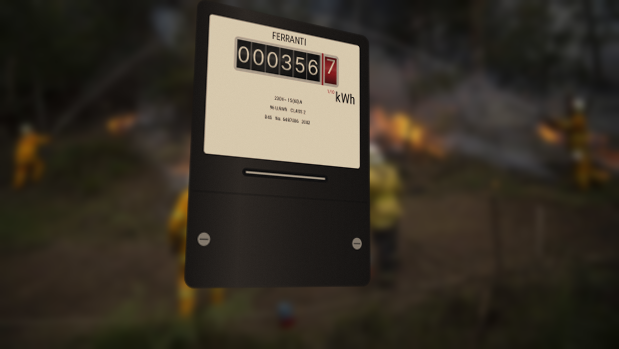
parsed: 356.7 kWh
